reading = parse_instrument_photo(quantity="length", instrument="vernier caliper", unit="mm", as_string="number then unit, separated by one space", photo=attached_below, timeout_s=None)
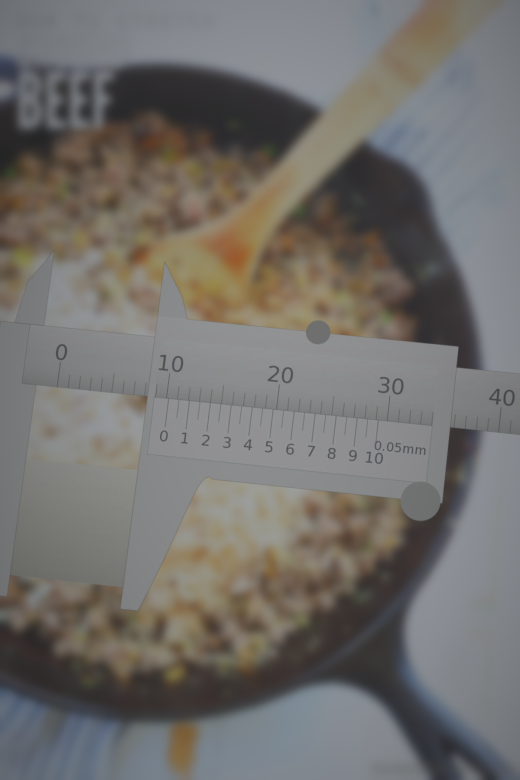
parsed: 10.2 mm
